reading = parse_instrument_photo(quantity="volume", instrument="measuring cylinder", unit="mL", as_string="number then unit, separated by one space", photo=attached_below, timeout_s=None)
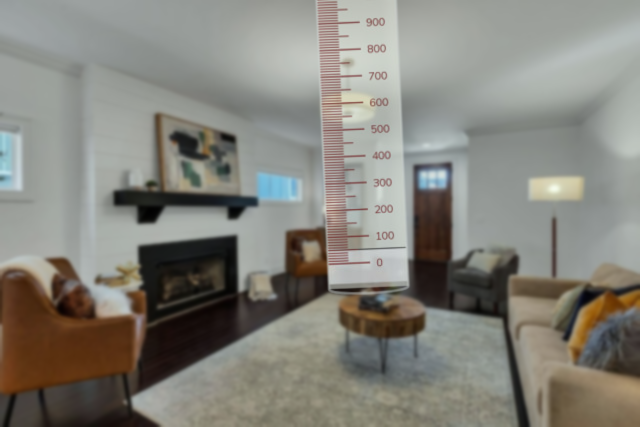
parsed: 50 mL
